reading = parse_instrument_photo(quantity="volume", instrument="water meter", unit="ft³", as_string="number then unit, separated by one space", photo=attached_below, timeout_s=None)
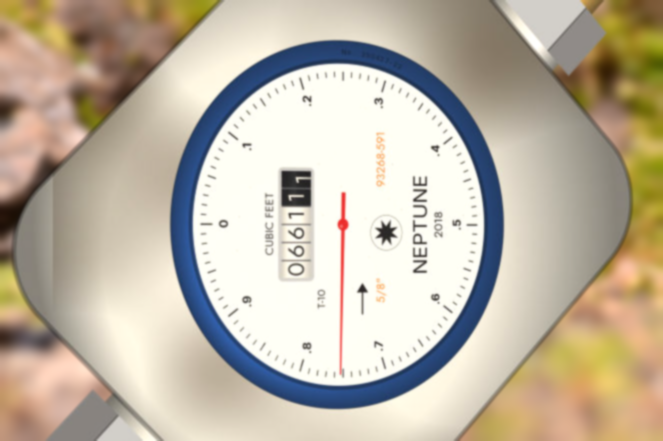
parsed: 66110.75 ft³
